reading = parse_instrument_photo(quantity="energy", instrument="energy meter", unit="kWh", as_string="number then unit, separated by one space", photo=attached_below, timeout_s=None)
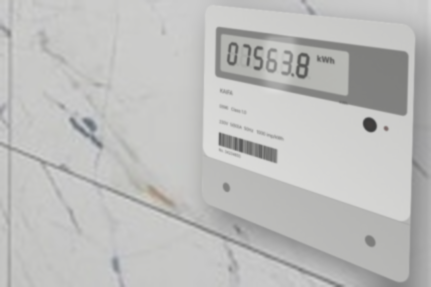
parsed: 7563.8 kWh
